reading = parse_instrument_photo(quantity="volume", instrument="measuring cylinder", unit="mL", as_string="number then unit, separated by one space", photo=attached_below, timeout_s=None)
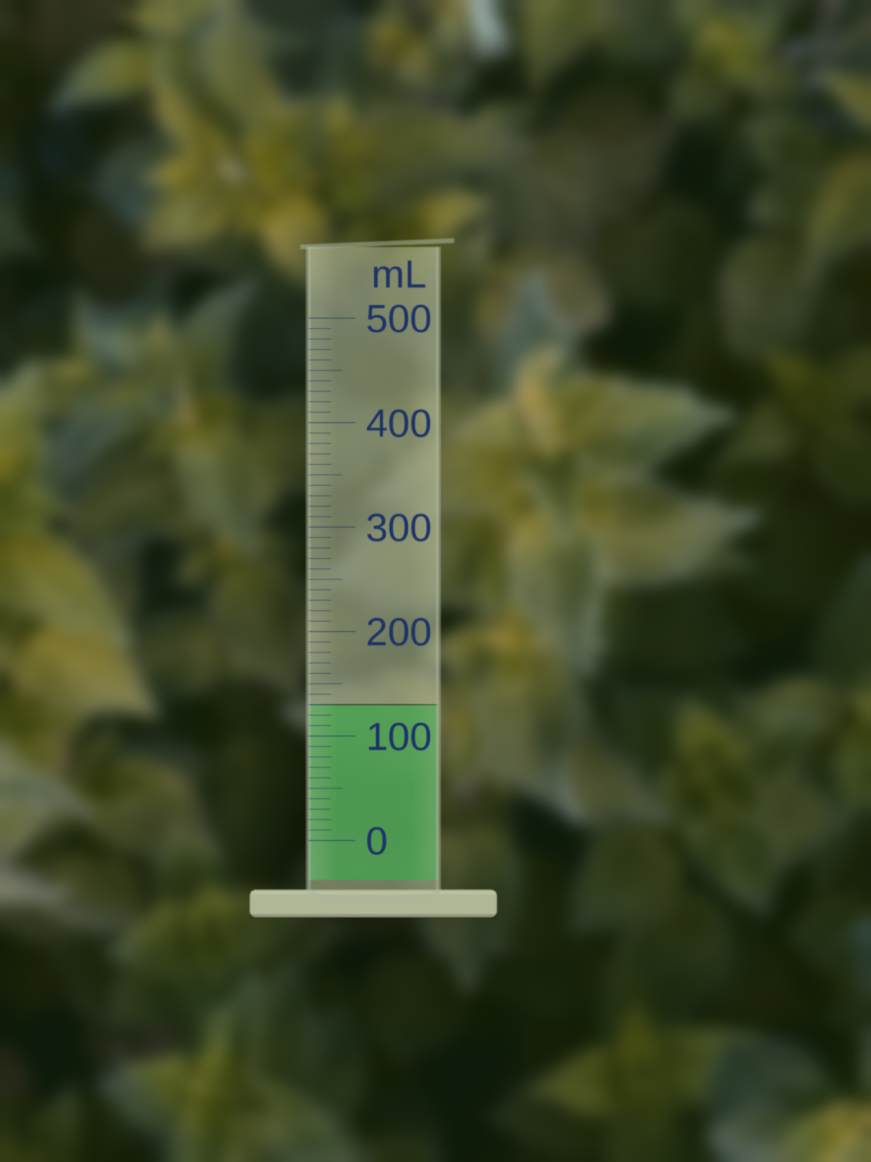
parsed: 130 mL
